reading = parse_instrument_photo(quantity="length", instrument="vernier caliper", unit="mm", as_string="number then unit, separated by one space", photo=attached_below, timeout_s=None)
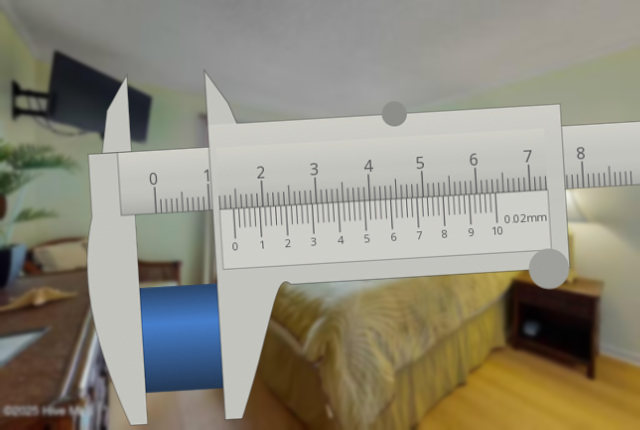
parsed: 14.5 mm
